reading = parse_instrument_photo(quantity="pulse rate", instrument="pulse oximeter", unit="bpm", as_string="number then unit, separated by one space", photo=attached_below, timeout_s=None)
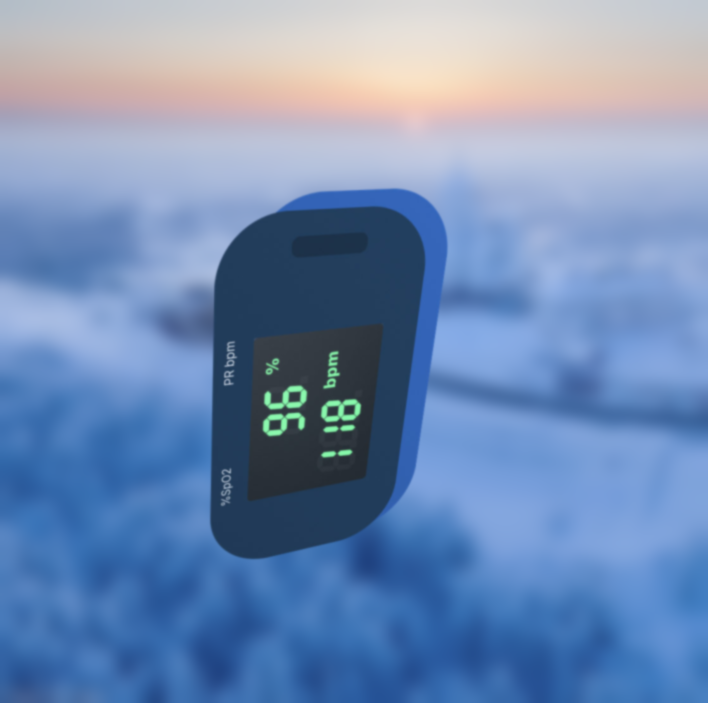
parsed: 118 bpm
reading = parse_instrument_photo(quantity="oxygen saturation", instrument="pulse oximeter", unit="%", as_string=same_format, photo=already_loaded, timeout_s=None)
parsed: 96 %
